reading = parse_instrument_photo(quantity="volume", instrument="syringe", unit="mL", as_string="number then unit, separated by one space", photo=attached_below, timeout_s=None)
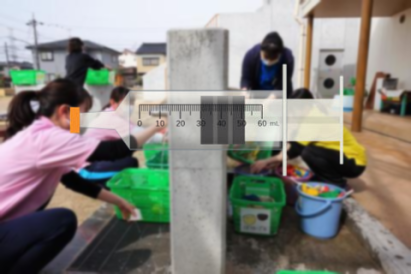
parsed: 30 mL
